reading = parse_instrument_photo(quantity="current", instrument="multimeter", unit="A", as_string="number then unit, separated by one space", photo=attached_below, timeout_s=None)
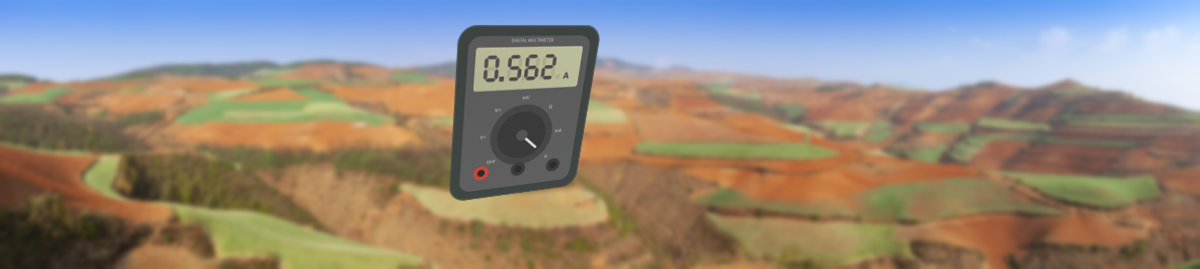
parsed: 0.562 A
